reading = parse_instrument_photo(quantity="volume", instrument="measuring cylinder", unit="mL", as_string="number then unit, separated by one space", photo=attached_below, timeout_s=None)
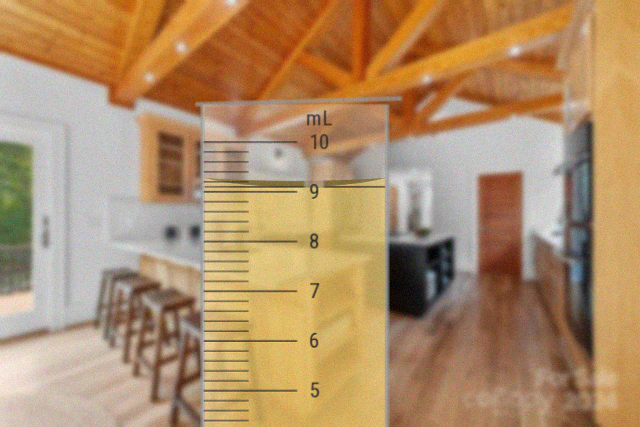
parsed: 9.1 mL
